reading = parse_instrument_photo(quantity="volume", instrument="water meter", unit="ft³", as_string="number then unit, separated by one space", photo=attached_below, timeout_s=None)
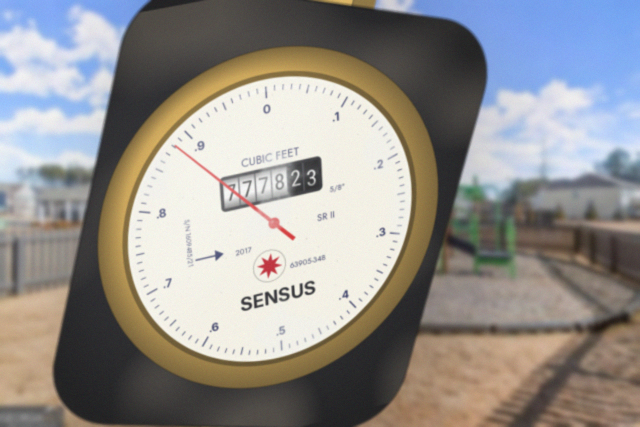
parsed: 777822.88 ft³
